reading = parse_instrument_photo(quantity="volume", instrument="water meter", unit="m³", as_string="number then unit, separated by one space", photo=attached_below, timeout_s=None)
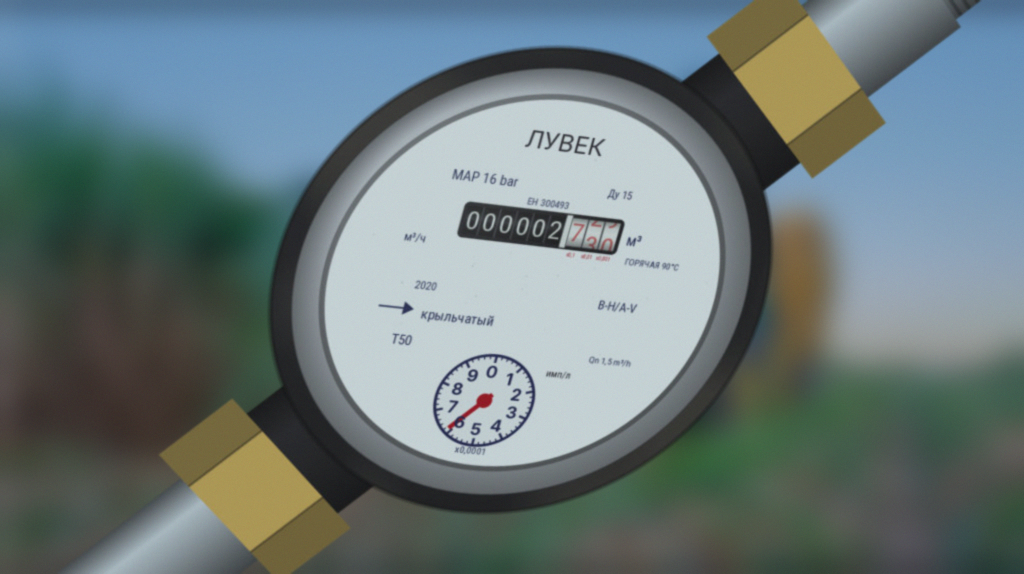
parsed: 2.7296 m³
